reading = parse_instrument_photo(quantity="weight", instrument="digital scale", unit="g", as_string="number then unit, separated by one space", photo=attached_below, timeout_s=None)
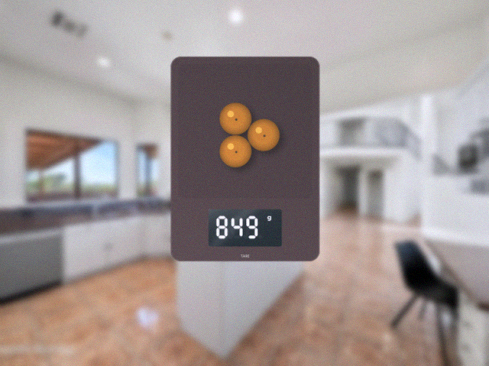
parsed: 849 g
